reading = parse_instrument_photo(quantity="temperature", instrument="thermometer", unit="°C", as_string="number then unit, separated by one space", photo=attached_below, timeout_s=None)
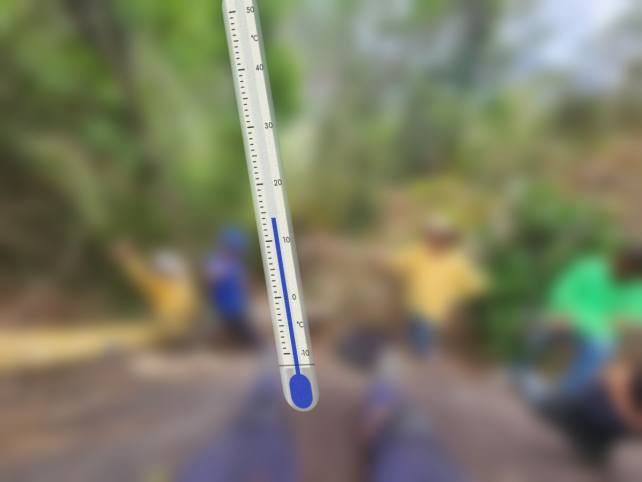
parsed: 14 °C
